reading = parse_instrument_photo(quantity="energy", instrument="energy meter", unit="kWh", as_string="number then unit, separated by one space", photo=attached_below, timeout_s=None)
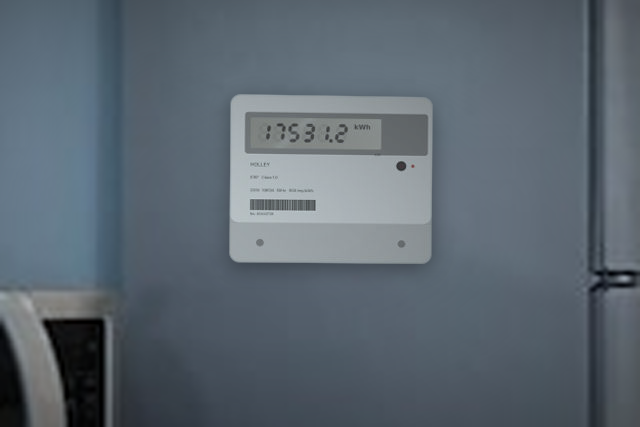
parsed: 17531.2 kWh
